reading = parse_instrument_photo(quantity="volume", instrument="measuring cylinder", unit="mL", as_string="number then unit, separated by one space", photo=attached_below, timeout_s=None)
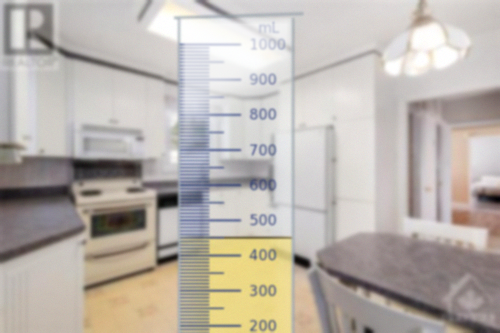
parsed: 450 mL
